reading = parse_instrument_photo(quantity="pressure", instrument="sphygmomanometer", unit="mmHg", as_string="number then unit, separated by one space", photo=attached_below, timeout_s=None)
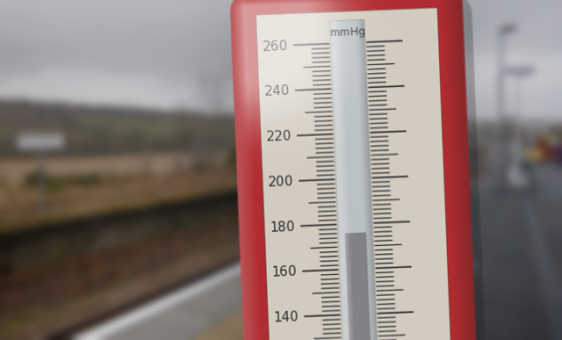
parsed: 176 mmHg
